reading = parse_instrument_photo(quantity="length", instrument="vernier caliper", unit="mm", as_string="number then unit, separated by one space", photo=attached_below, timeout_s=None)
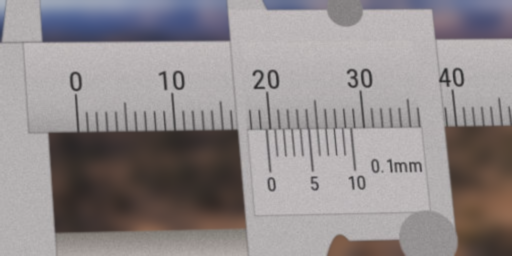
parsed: 19.6 mm
